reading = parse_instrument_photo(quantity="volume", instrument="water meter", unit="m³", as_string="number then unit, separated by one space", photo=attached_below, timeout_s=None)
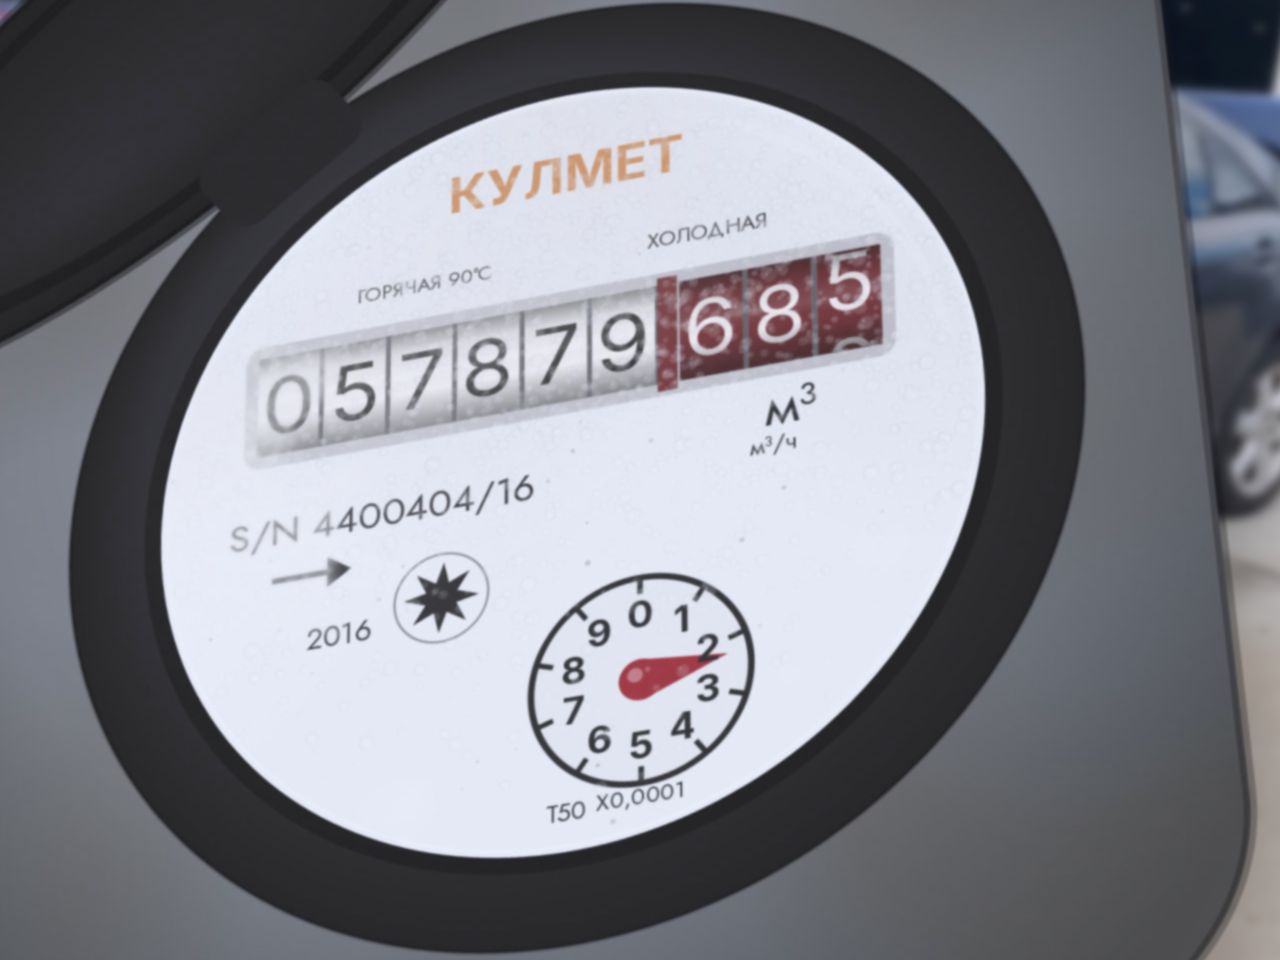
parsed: 57879.6852 m³
